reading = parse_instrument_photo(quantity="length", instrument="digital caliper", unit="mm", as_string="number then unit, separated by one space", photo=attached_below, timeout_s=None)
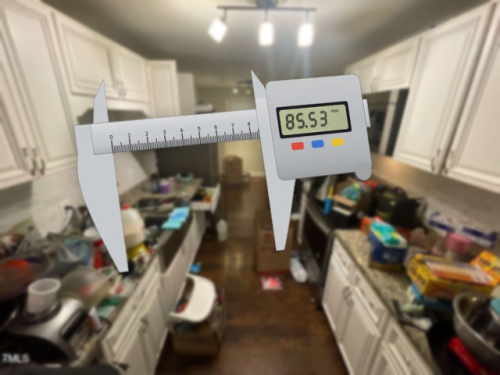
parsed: 85.53 mm
